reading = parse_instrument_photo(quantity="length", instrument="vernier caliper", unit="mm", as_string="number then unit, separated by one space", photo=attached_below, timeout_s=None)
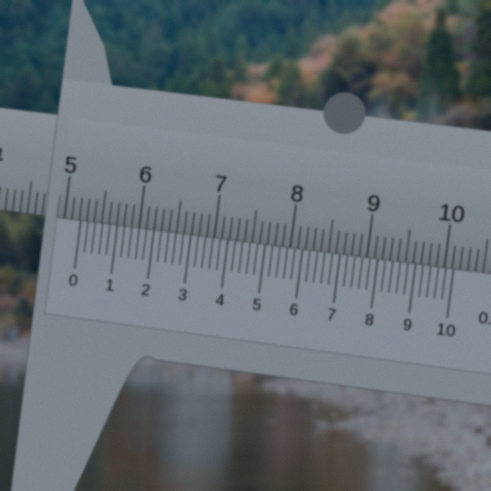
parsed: 52.2 mm
